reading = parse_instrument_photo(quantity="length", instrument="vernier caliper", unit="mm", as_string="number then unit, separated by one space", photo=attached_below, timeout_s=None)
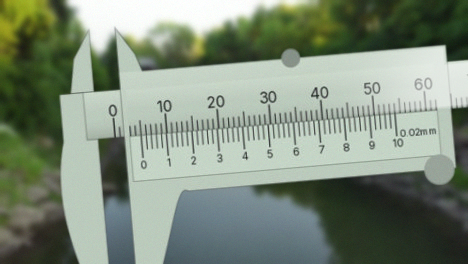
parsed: 5.0 mm
